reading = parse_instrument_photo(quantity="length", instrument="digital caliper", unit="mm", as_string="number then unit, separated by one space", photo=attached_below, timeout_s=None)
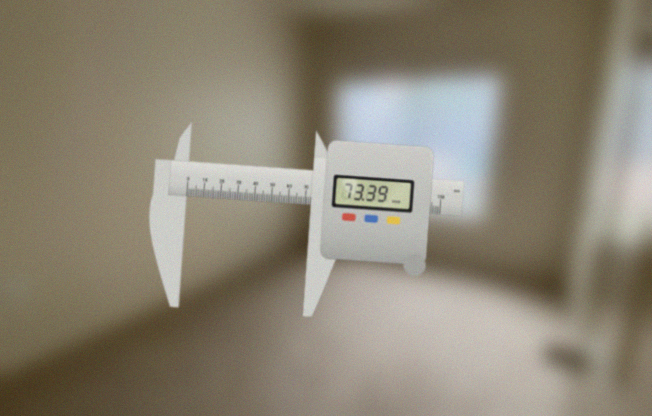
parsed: 73.39 mm
